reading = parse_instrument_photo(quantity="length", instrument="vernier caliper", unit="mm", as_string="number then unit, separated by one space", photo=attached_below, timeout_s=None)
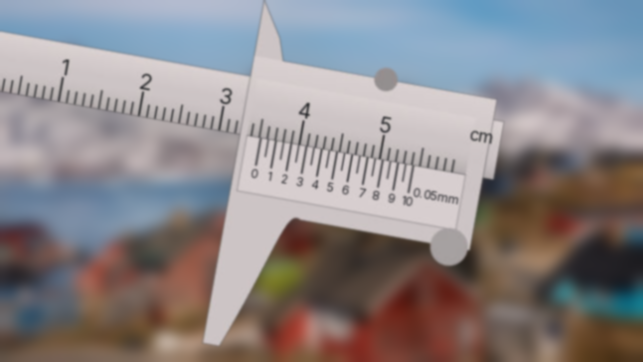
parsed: 35.2 mm
